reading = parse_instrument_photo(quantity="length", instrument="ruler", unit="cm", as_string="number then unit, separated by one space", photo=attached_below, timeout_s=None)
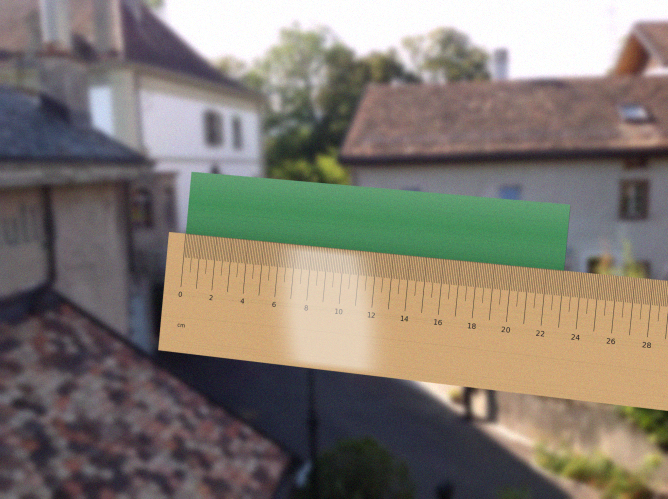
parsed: 23 cm
